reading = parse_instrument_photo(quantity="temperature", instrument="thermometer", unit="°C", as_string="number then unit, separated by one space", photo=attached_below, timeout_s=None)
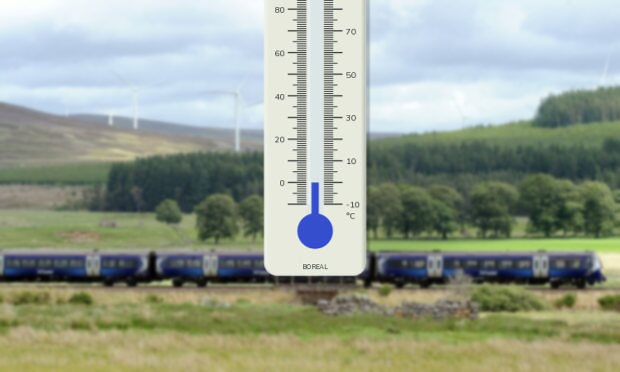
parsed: 0 °C
